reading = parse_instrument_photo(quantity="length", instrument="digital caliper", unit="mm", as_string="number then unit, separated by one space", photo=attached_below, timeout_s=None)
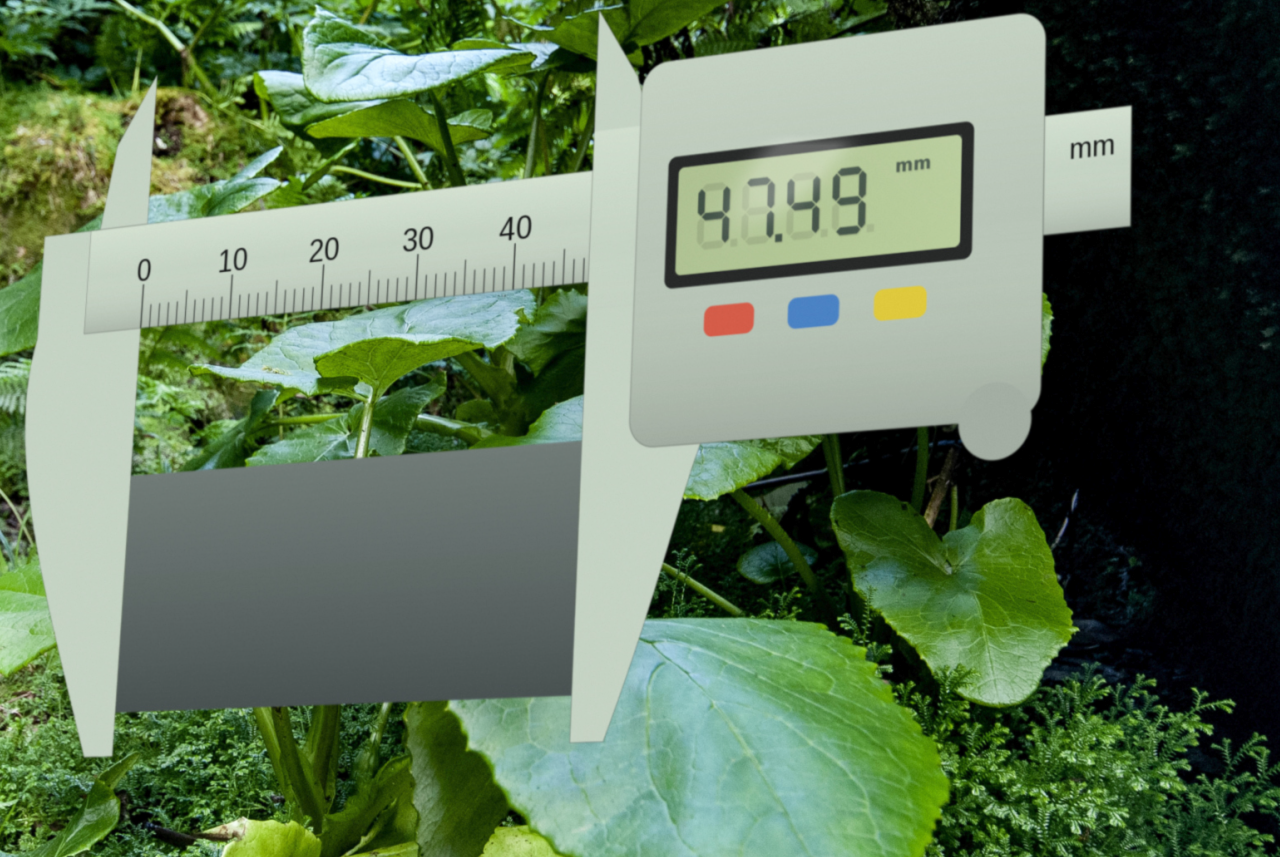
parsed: 47.49 mm
